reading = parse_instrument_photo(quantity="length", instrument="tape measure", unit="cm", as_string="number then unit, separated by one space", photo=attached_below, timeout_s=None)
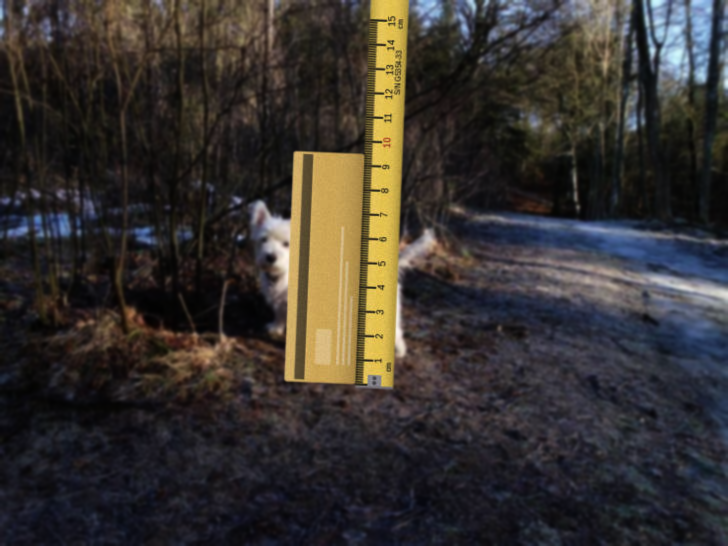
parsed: 9.5 cm
